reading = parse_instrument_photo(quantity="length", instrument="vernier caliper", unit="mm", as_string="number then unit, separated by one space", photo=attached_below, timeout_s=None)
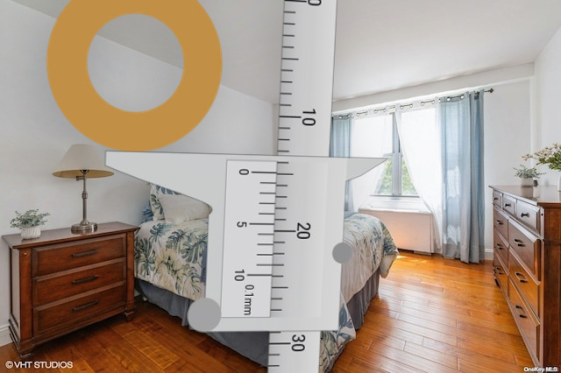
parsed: 14.9 mm
